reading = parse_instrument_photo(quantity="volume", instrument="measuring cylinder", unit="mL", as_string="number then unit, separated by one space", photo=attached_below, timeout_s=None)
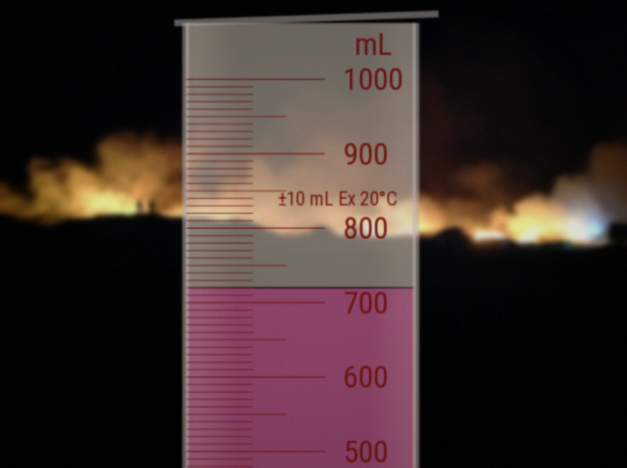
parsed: 720 mL
